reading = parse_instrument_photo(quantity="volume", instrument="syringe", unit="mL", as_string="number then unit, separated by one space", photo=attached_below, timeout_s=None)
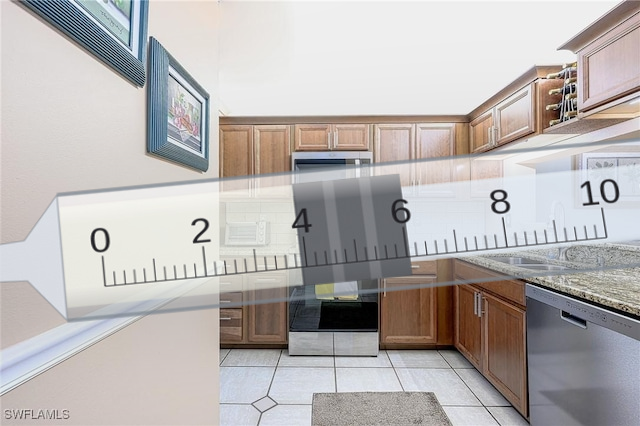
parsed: 3.9 mL
